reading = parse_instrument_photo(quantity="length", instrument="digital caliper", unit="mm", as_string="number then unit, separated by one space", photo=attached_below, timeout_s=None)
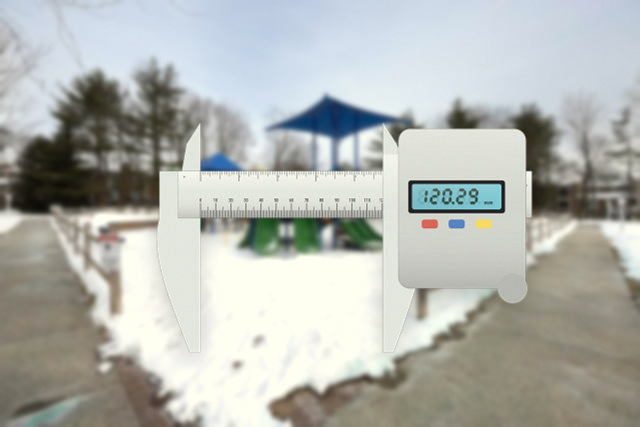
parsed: 120.29 mm
